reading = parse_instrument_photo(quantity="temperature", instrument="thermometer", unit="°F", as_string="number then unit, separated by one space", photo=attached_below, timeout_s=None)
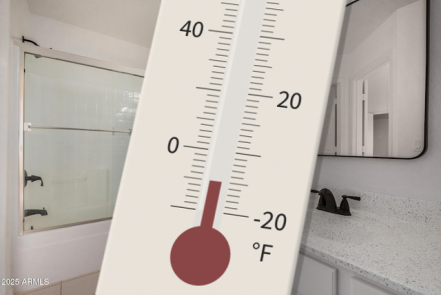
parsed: -10 °F
